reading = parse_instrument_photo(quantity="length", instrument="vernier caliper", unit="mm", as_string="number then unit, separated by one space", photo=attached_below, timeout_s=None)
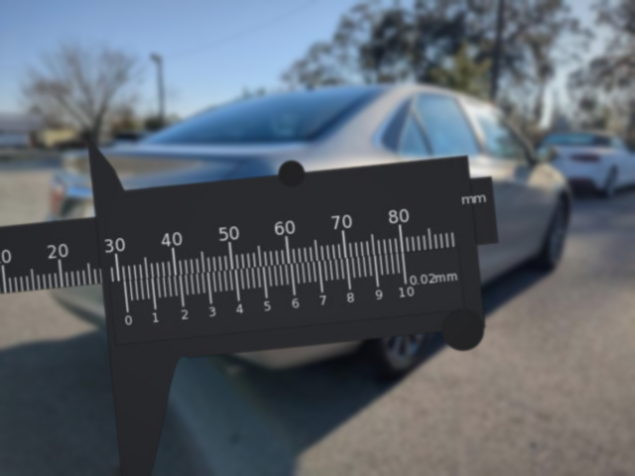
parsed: 31.0 mm
